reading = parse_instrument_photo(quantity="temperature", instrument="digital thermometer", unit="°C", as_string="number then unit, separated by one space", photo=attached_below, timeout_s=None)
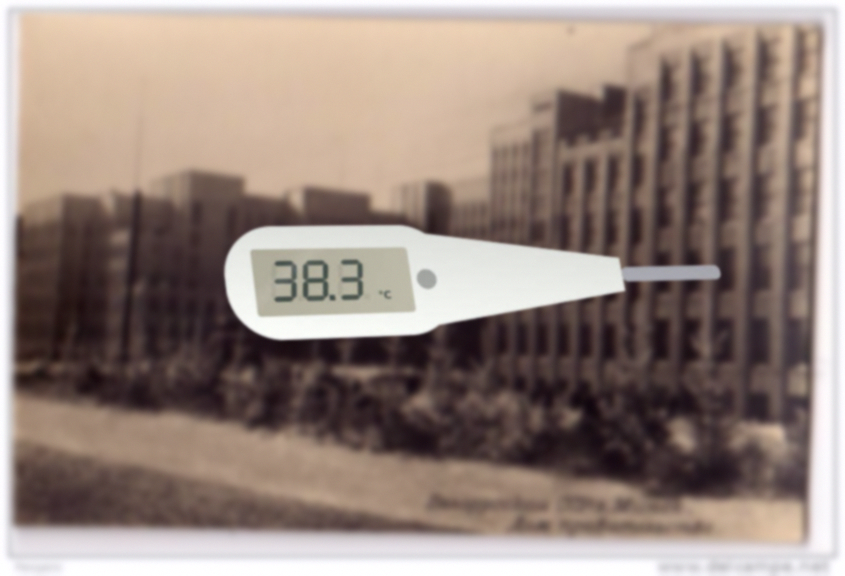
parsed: 38.3 °C
